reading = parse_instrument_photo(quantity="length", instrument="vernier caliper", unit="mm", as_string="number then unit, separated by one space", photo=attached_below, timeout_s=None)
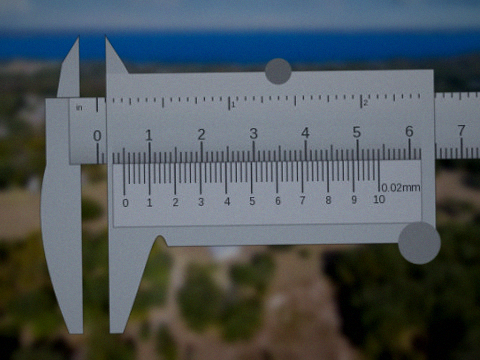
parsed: 5.0 mm
